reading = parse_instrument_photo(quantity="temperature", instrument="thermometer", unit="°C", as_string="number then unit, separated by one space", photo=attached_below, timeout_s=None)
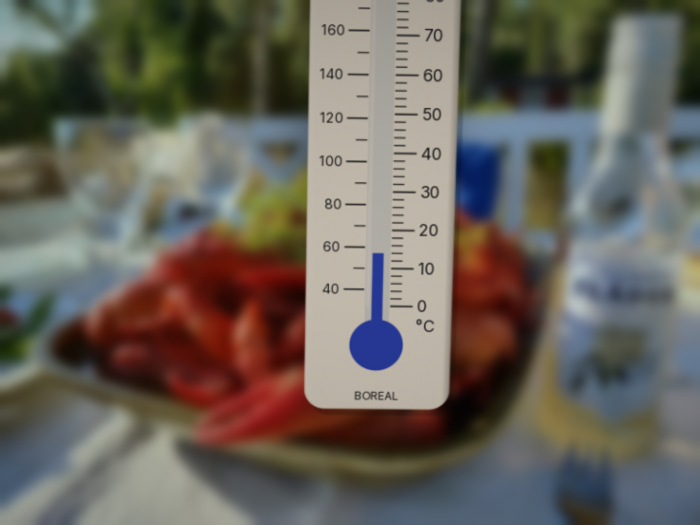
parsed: 14 °C
